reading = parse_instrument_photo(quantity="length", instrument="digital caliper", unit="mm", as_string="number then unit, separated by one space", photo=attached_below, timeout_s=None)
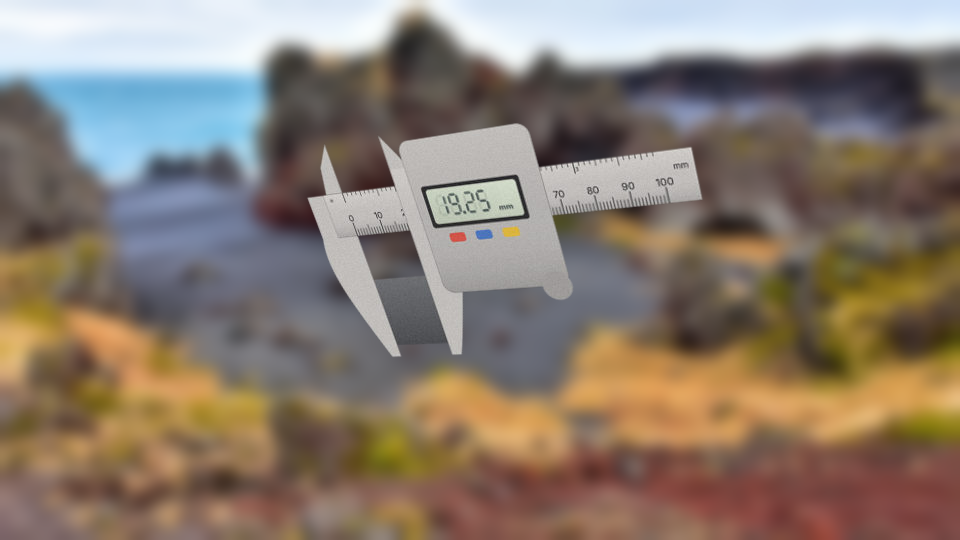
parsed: 19.25 mm
